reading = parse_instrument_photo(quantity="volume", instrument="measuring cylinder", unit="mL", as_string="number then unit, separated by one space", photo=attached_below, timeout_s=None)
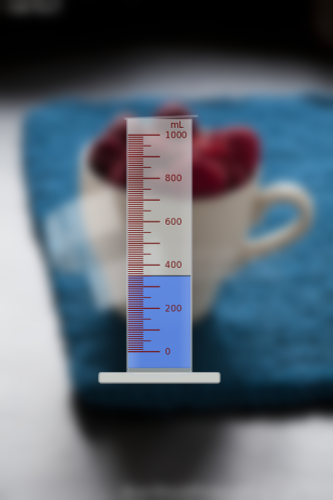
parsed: 350 mL
